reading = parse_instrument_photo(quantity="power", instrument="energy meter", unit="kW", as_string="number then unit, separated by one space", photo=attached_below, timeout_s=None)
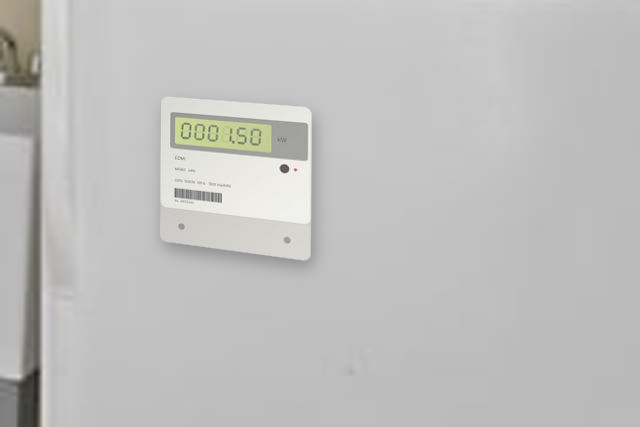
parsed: 1.50 kW
